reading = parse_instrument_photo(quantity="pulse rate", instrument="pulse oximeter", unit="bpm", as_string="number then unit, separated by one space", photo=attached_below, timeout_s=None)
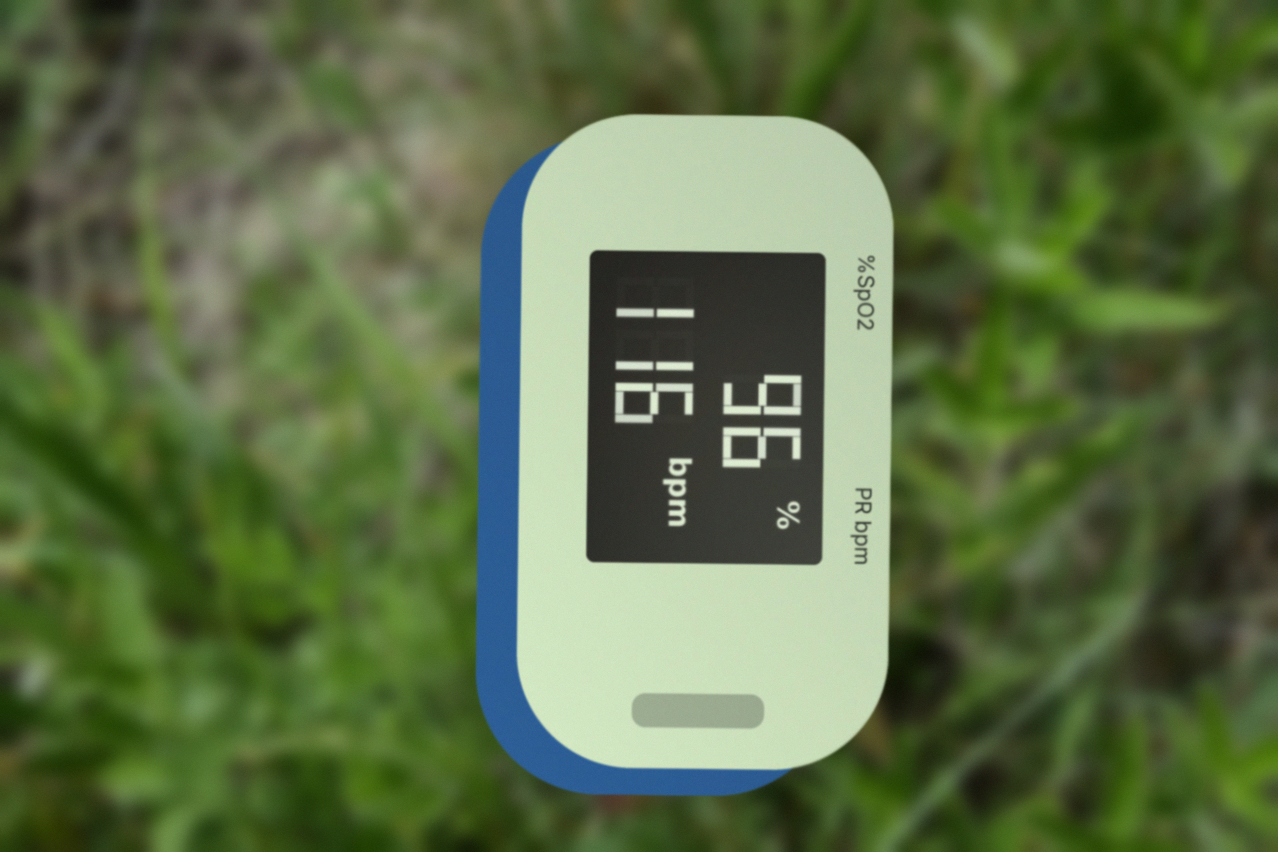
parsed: 116 bpm
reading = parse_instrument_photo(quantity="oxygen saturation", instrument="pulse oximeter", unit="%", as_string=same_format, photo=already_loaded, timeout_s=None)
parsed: 96 %
